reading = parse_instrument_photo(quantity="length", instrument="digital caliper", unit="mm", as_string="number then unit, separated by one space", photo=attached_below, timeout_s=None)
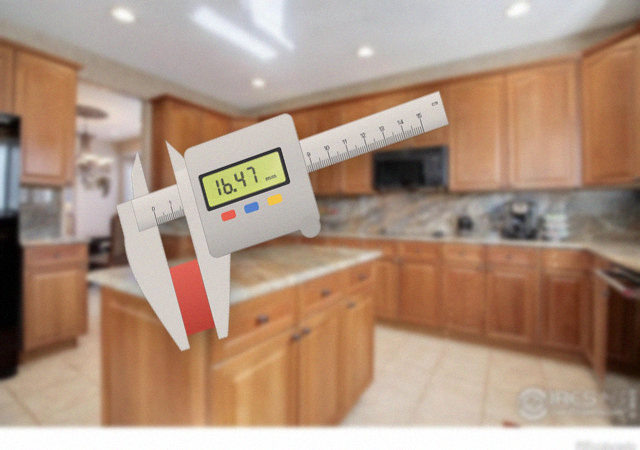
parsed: 16.47 mm
